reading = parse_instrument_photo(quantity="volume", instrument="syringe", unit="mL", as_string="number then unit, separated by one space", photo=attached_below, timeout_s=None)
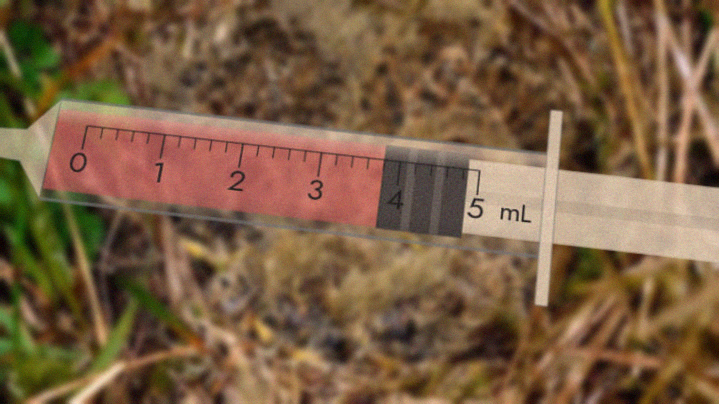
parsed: 3.8 mL
